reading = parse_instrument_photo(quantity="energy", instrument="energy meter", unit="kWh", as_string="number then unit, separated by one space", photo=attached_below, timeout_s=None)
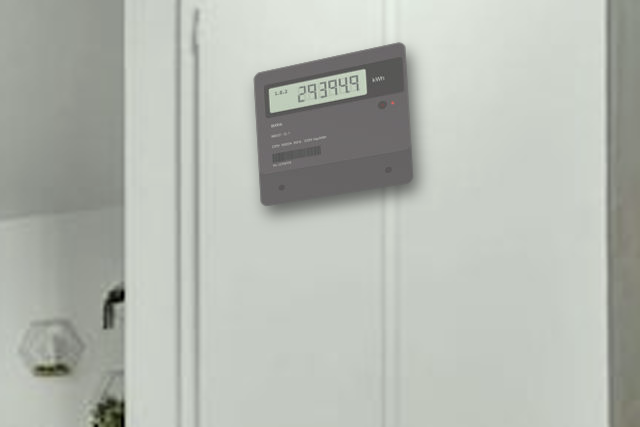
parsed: 29394.9 kWh
